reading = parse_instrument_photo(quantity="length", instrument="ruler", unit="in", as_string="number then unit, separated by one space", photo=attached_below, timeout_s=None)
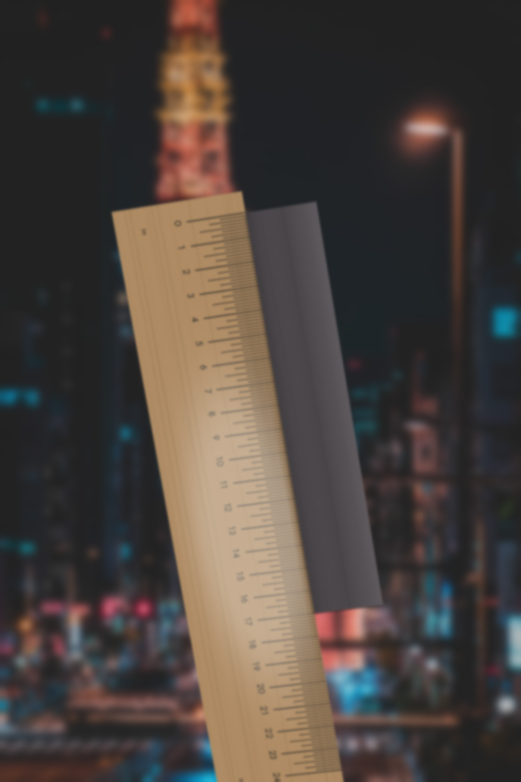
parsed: 17 in
